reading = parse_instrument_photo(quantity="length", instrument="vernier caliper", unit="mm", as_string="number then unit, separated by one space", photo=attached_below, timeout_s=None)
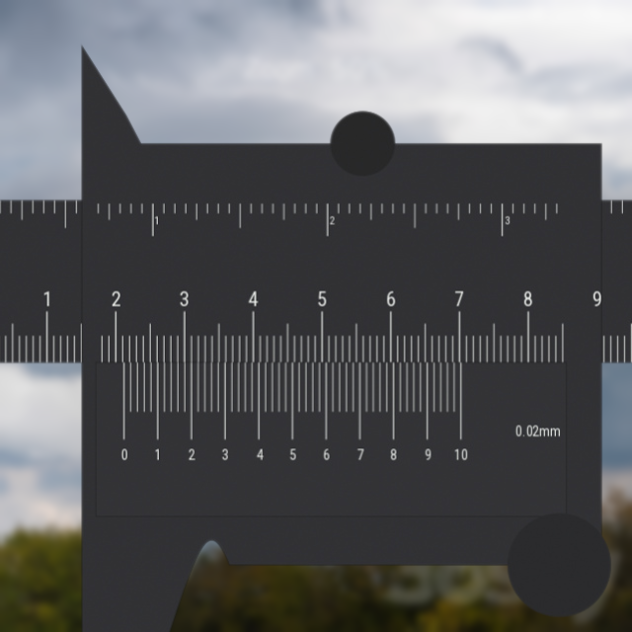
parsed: 21.2 mm
